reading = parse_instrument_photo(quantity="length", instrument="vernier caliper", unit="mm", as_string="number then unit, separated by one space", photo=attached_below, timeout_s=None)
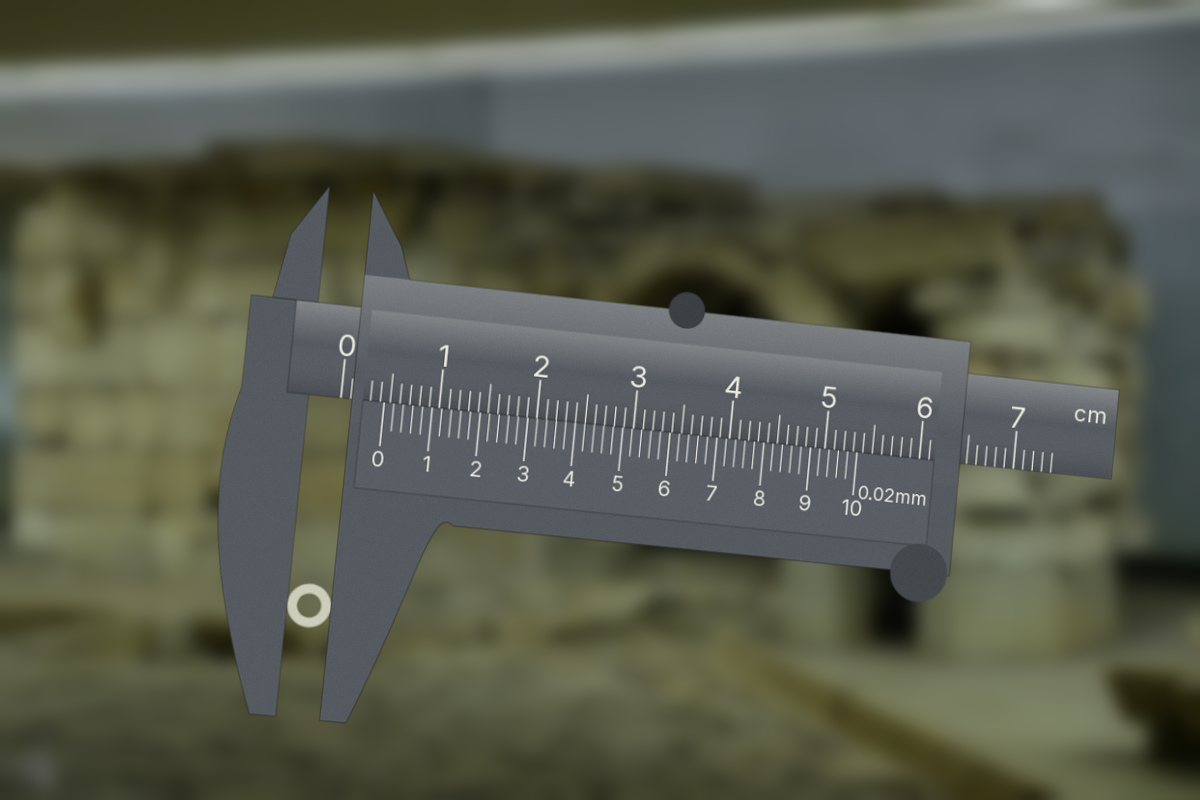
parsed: 4.4 mm
